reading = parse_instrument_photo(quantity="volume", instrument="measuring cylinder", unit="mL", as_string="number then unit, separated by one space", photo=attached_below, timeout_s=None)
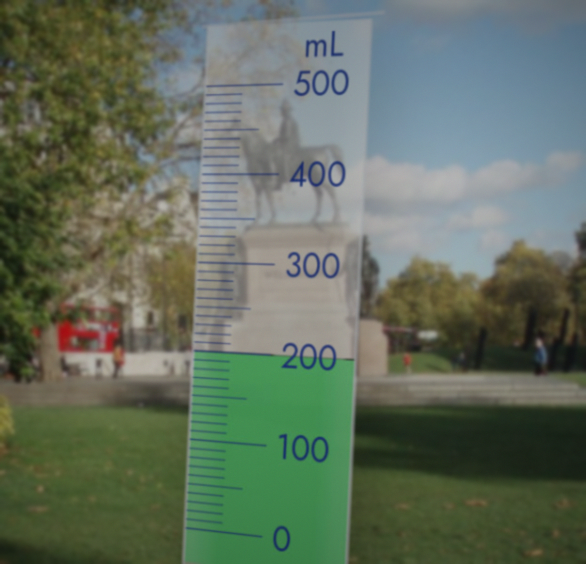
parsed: 200 mL
